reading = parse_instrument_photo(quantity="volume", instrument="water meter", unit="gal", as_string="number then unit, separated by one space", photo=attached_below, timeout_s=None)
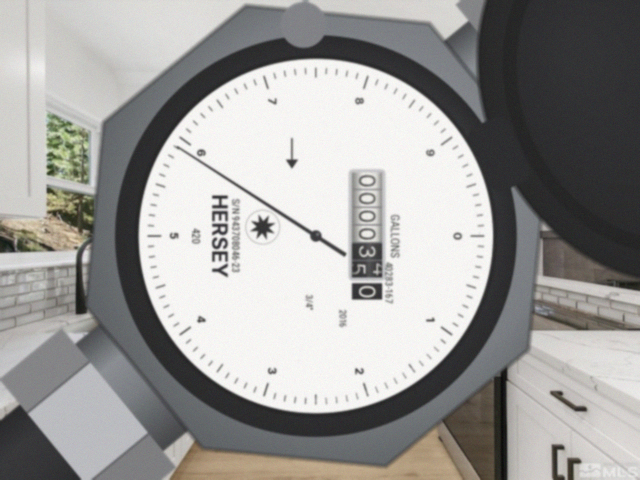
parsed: 345.9 gal
